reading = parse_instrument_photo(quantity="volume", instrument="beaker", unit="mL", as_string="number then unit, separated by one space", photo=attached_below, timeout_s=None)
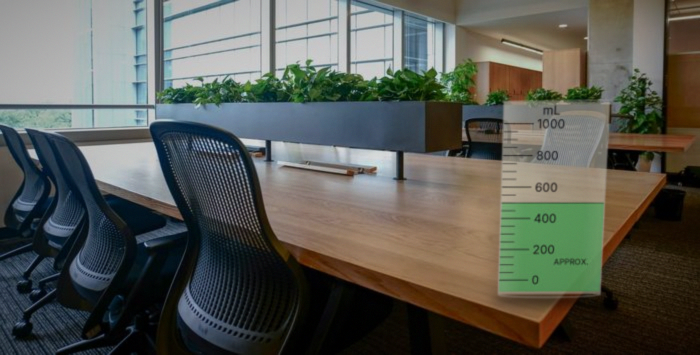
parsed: 500 mL
